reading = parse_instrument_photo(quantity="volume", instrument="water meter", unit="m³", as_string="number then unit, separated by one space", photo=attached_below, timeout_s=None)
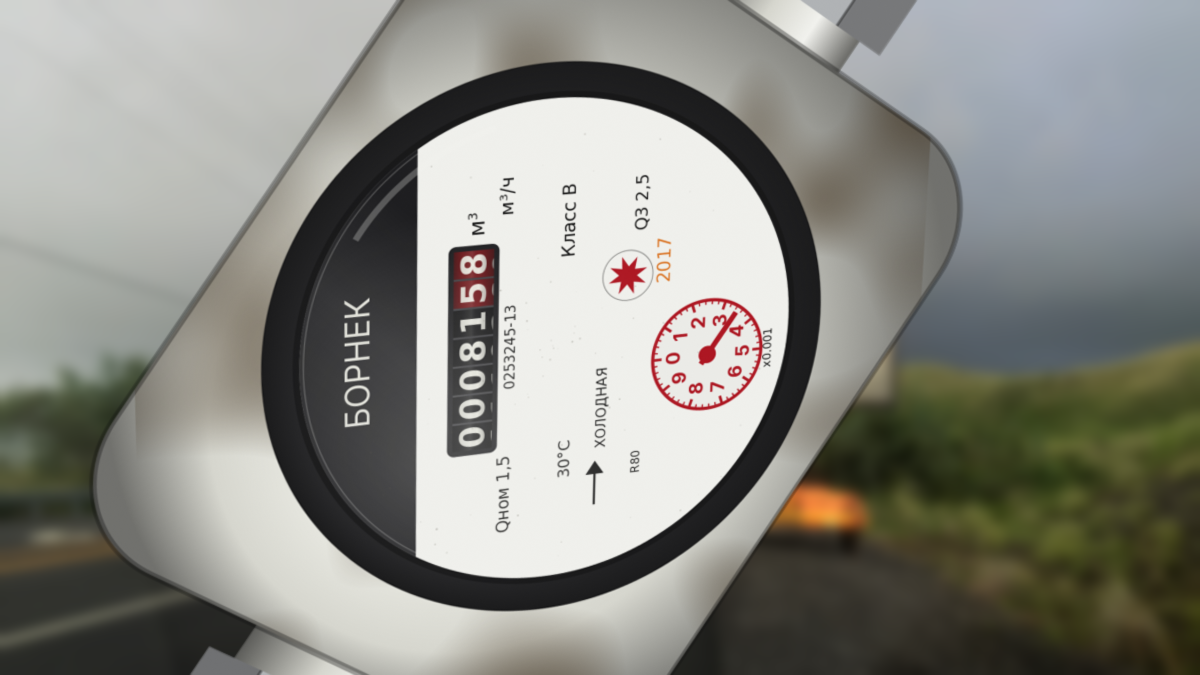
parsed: 81.583 m³
